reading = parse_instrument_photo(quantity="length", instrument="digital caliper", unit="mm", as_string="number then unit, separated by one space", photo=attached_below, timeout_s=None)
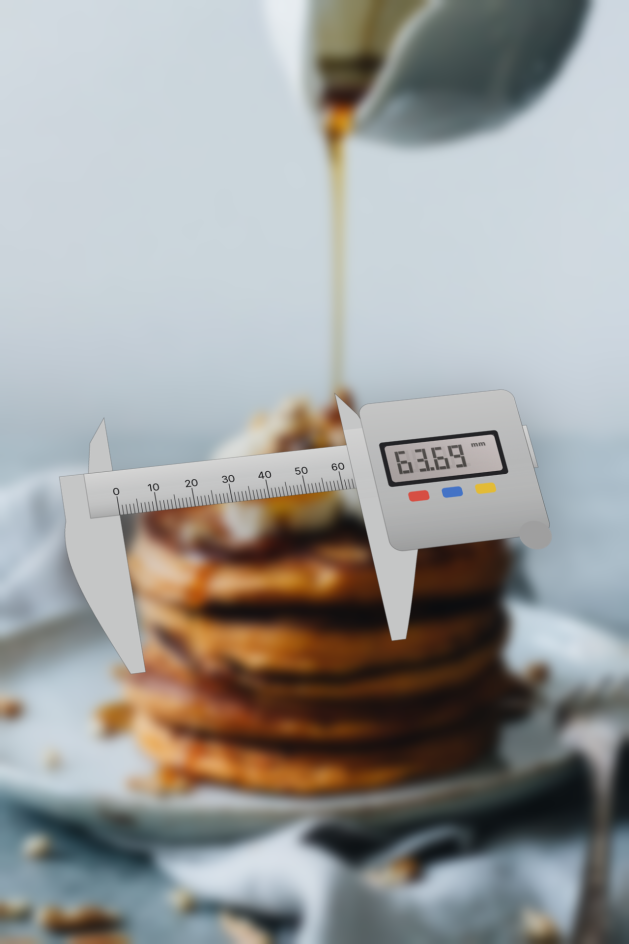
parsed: 63.69 mm
